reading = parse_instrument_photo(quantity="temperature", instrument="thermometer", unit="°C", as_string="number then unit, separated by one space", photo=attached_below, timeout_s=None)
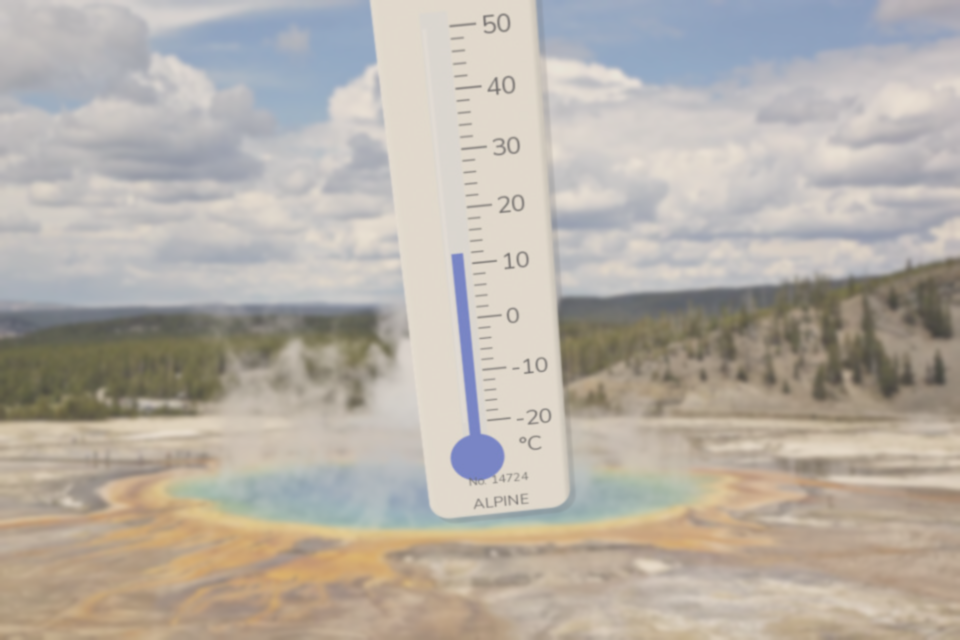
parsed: 12 °C
